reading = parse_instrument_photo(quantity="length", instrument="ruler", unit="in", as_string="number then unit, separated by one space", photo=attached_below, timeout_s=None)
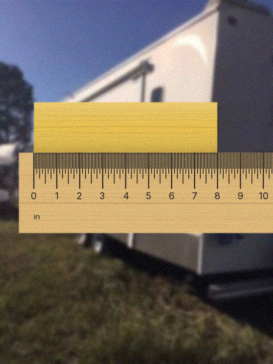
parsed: 8 in
